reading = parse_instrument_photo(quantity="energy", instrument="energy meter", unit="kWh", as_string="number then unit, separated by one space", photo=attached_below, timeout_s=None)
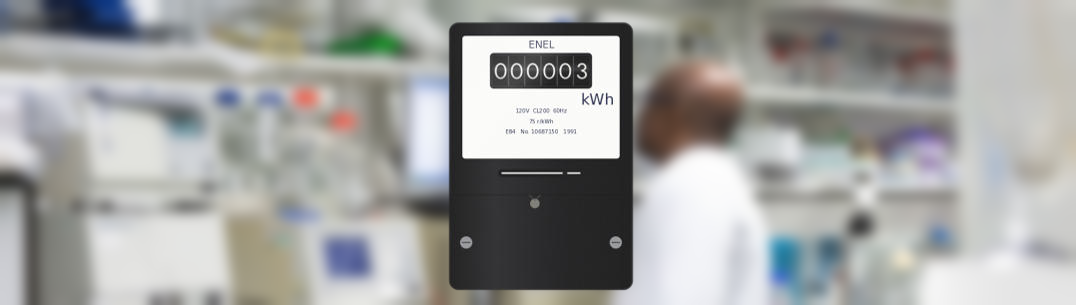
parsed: 3 kWh
